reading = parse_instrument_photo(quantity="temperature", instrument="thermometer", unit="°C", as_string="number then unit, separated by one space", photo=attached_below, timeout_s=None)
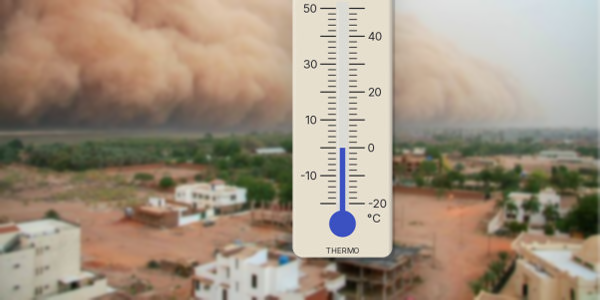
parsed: 0 °C
